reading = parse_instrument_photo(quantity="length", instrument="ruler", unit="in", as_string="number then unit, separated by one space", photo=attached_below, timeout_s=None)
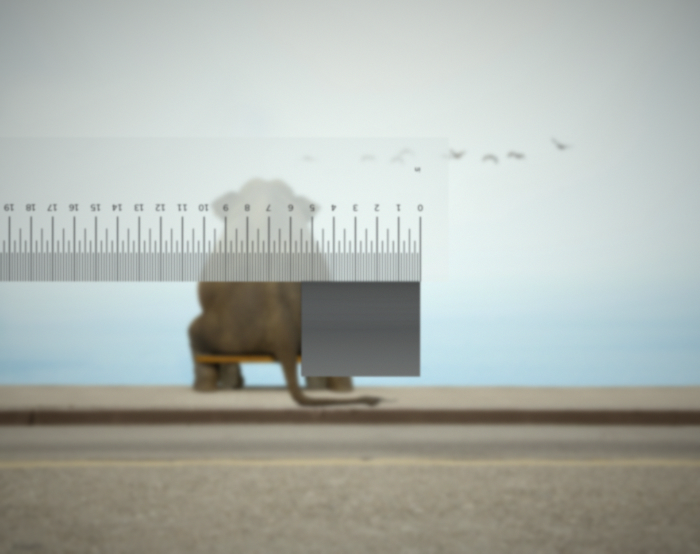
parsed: 5.5 in
